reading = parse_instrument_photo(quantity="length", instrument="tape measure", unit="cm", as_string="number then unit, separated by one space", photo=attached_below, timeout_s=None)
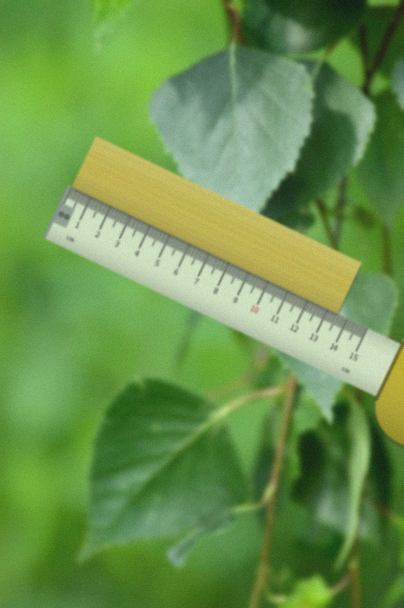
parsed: 13.5 cm
